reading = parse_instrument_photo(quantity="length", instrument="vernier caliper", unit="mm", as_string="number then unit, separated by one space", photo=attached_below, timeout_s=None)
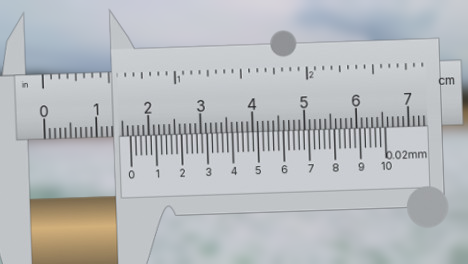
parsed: 16.5 mm
